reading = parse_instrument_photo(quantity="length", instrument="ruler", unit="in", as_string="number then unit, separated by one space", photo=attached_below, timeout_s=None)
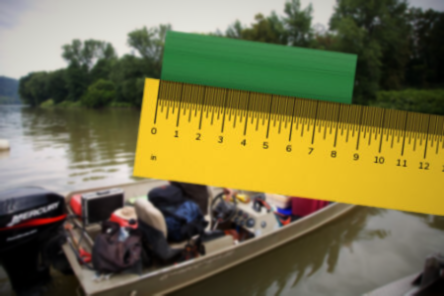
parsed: 8.5 in
